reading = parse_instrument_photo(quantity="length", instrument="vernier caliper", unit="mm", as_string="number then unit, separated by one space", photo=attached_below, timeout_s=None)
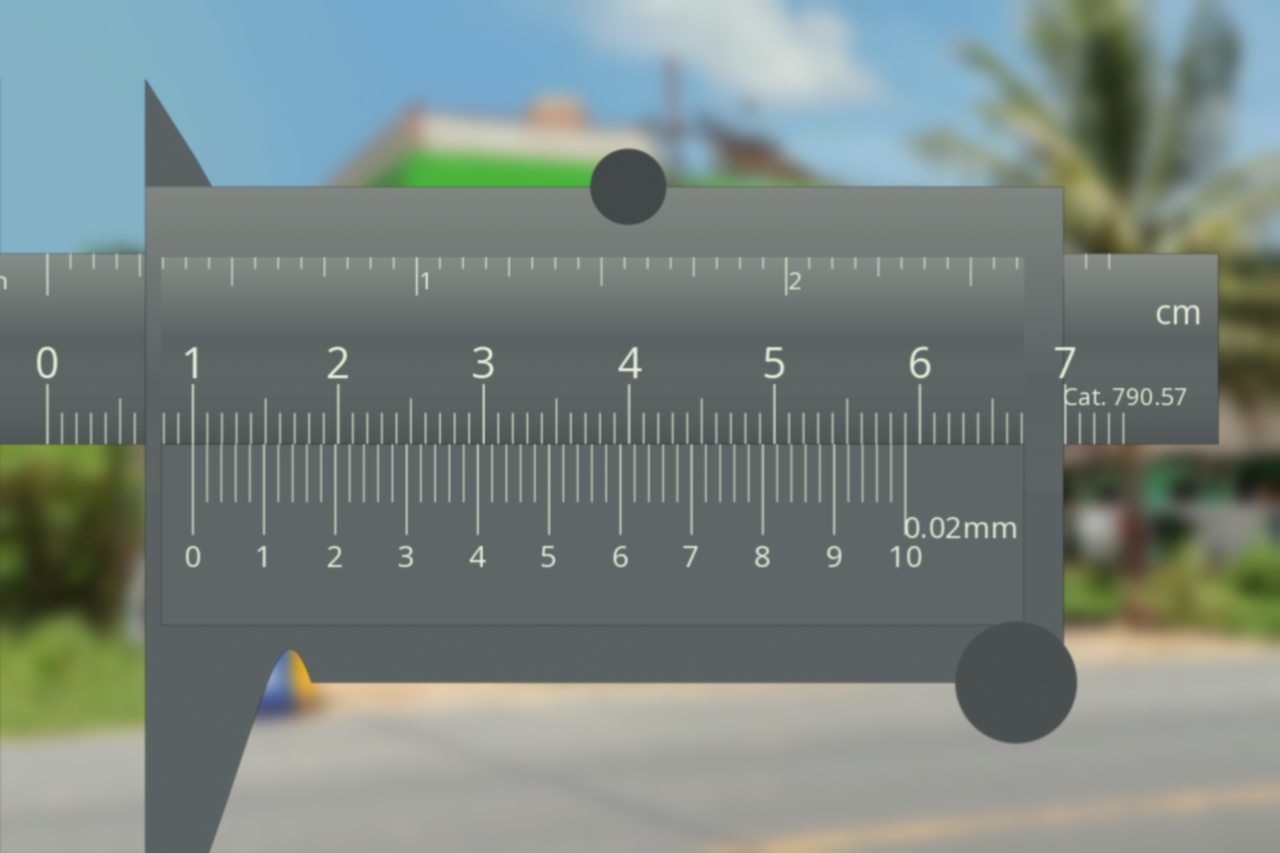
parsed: 10.0 mm
